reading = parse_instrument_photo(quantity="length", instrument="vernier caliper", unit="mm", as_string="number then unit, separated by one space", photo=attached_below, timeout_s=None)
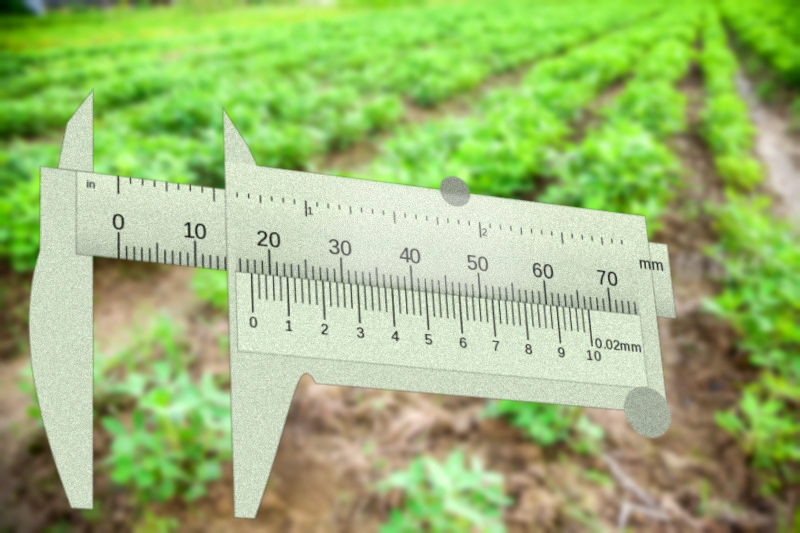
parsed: 17.5 mm
